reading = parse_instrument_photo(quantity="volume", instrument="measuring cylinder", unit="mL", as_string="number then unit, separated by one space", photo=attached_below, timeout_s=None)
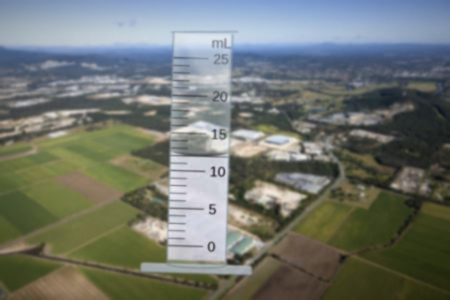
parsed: 12 mL
